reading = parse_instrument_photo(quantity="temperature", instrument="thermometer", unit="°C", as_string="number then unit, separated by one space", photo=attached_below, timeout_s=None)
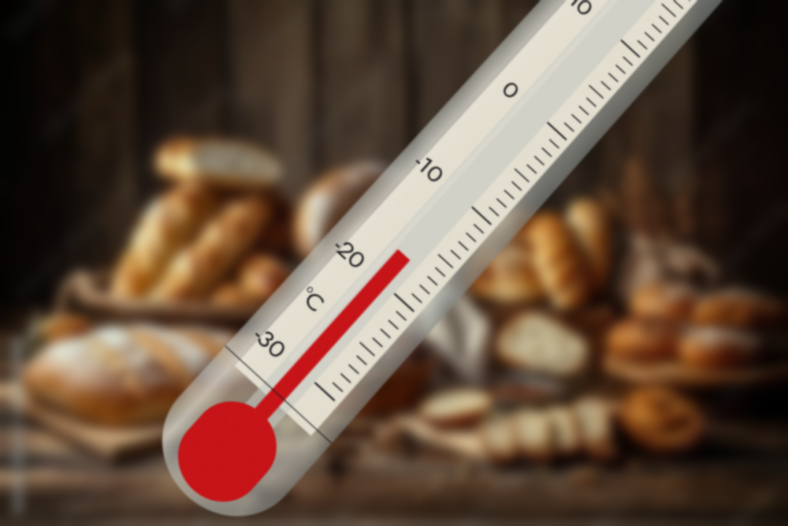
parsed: -17 °C
